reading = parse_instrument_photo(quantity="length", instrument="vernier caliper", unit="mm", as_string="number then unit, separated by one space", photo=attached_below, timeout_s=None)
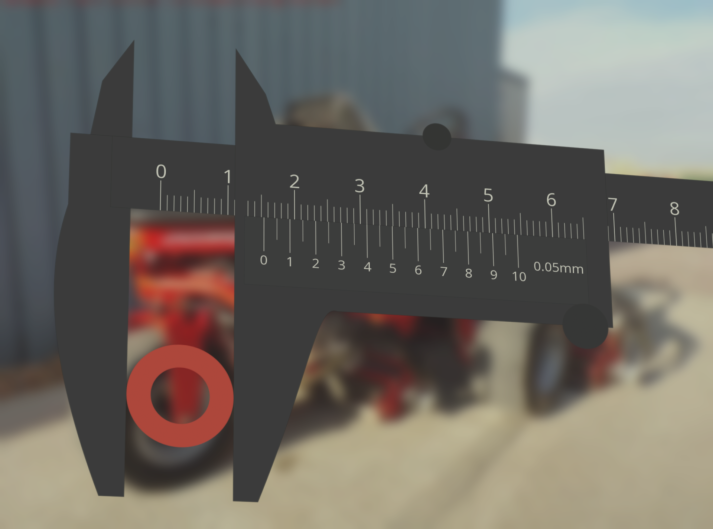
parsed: 15.4 mm
